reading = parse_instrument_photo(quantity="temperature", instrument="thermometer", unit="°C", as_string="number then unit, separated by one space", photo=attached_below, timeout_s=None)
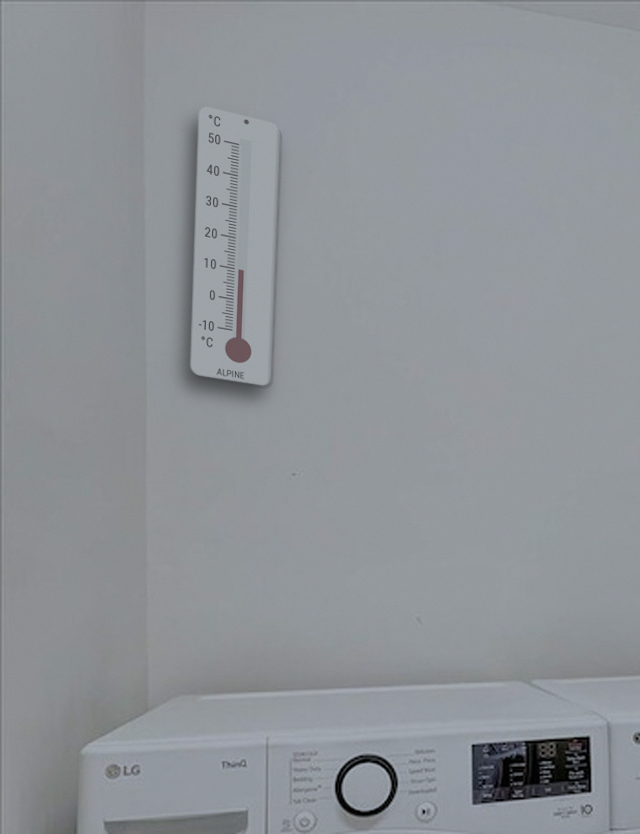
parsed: 10 °C
